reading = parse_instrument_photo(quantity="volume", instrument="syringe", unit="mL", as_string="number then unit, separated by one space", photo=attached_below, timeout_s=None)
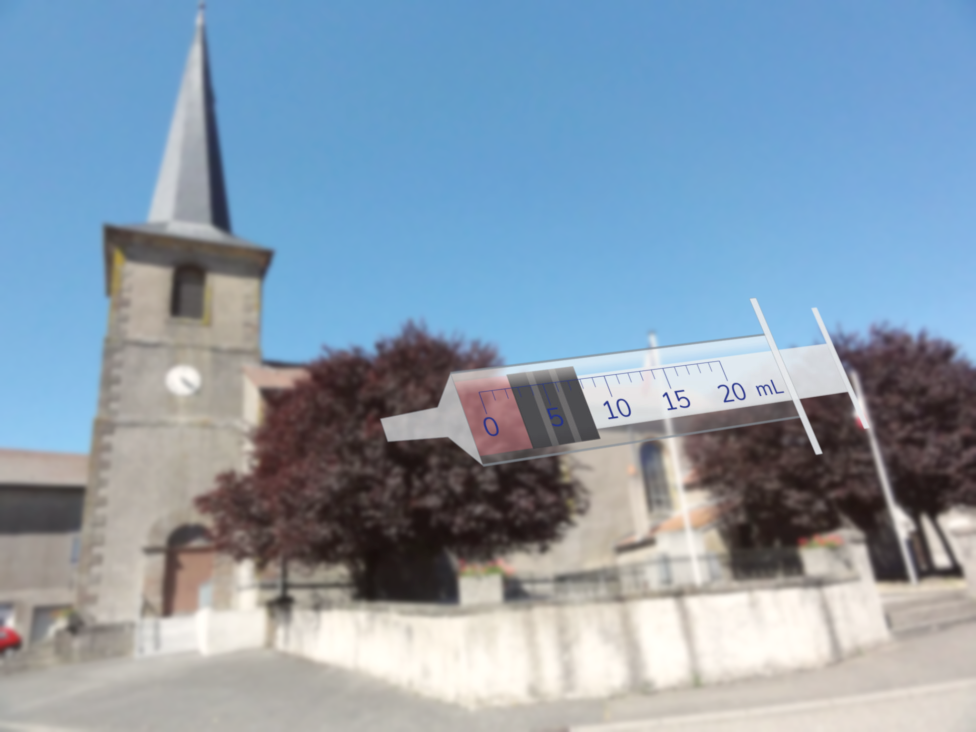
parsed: 2.5 mL
